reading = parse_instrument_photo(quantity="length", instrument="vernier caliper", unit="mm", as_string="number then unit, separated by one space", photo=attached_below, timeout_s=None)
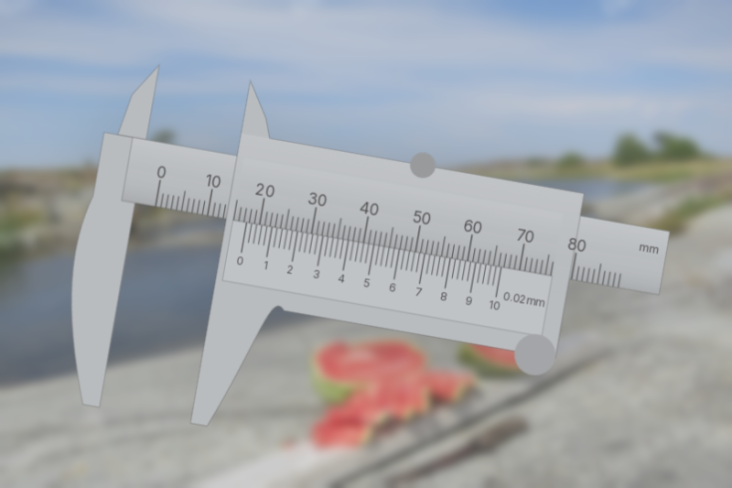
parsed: 17.5 mm
